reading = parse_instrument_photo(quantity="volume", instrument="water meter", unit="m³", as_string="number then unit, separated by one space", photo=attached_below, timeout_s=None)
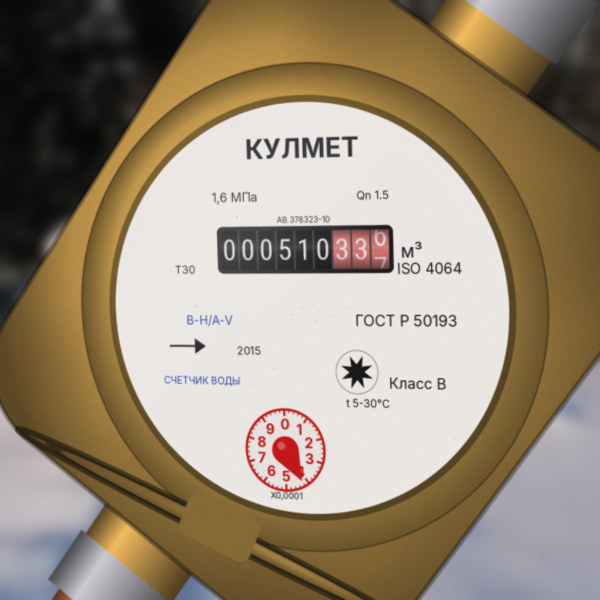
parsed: 510.3364 m³
